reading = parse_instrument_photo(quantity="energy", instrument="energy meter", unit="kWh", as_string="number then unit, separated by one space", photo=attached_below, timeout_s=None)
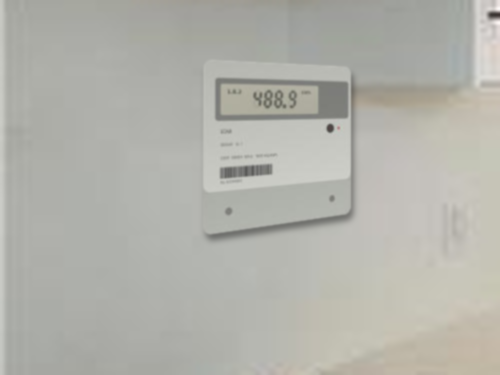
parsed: 488.9 kWh
